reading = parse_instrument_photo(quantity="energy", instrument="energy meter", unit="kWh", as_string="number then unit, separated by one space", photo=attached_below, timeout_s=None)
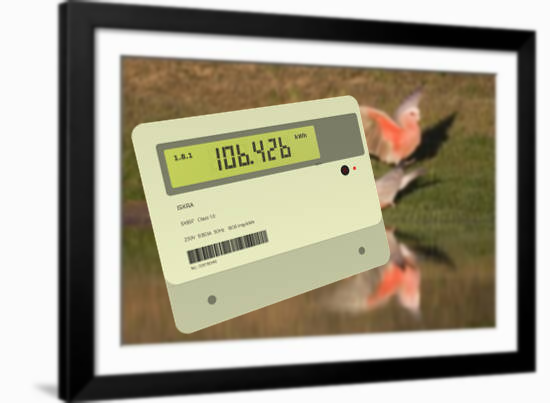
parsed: 106.426 kWh
